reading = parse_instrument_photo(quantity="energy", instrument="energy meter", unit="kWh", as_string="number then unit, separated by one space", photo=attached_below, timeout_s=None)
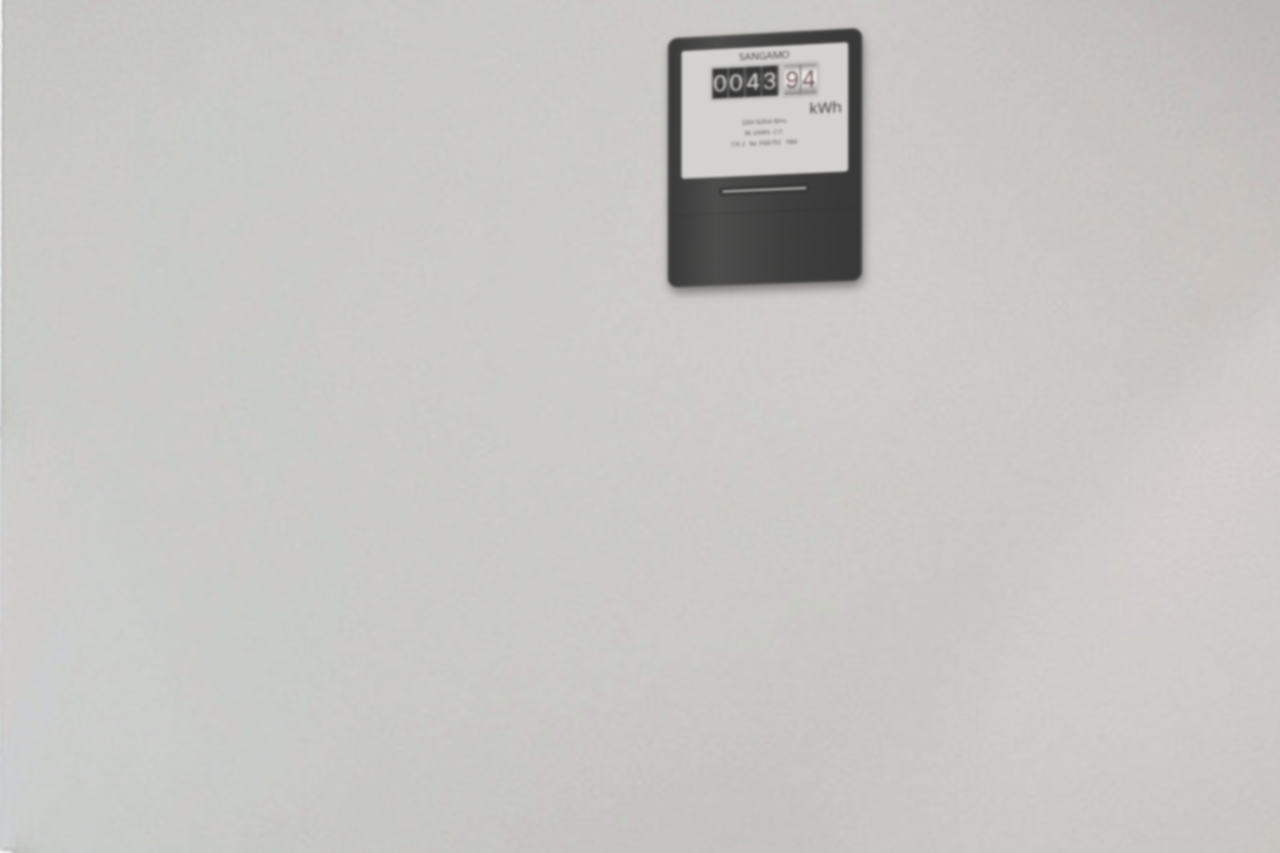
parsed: 43.94 kWh
